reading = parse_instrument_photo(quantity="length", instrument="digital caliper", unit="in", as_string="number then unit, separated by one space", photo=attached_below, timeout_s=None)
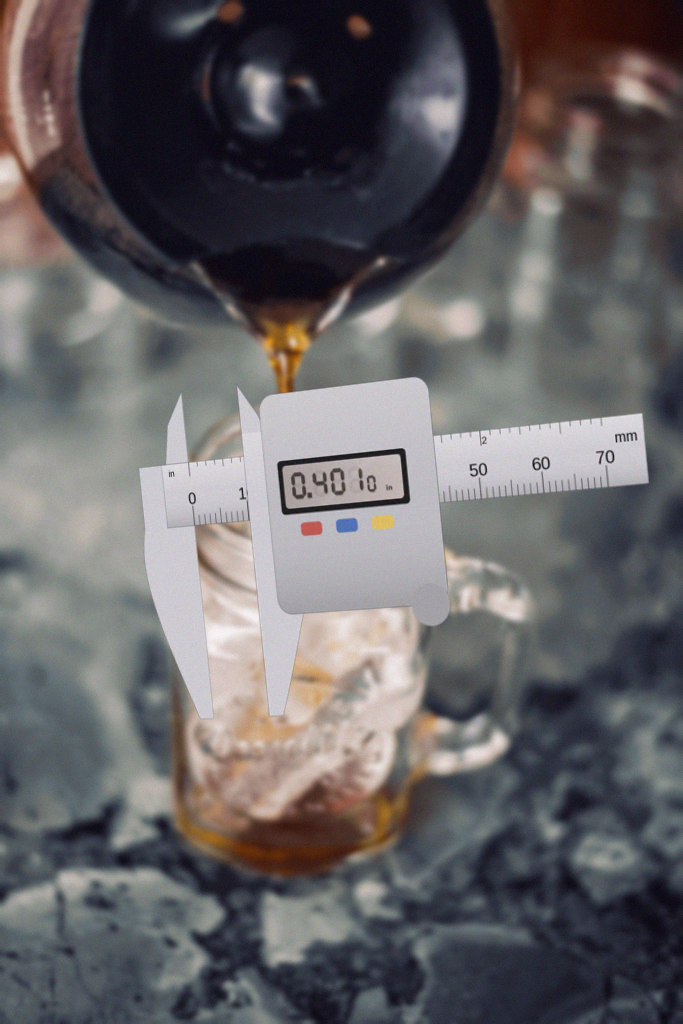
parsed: 0.4010 in
